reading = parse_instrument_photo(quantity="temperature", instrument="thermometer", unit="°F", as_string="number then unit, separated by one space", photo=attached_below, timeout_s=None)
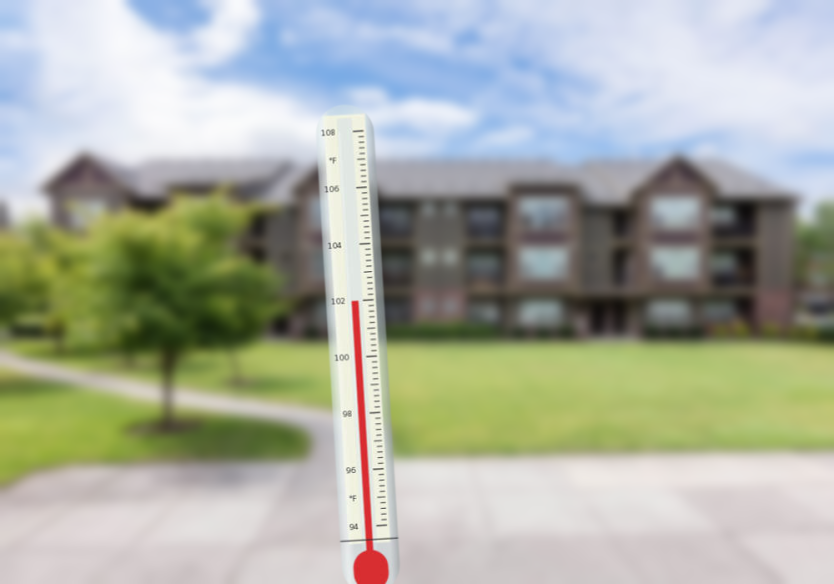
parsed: 102 °F
